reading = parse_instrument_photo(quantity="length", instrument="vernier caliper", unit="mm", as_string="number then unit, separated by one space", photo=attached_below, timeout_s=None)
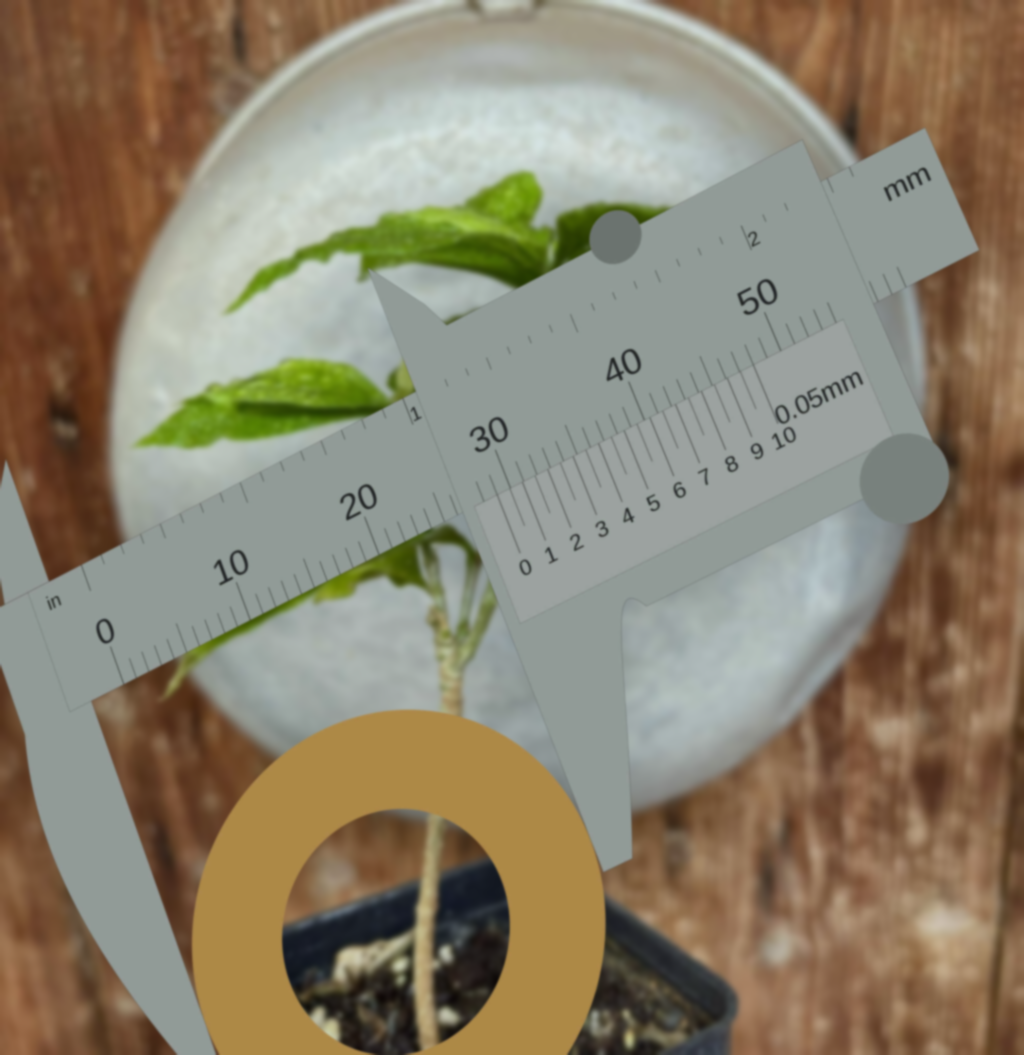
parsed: 29.0 mm
